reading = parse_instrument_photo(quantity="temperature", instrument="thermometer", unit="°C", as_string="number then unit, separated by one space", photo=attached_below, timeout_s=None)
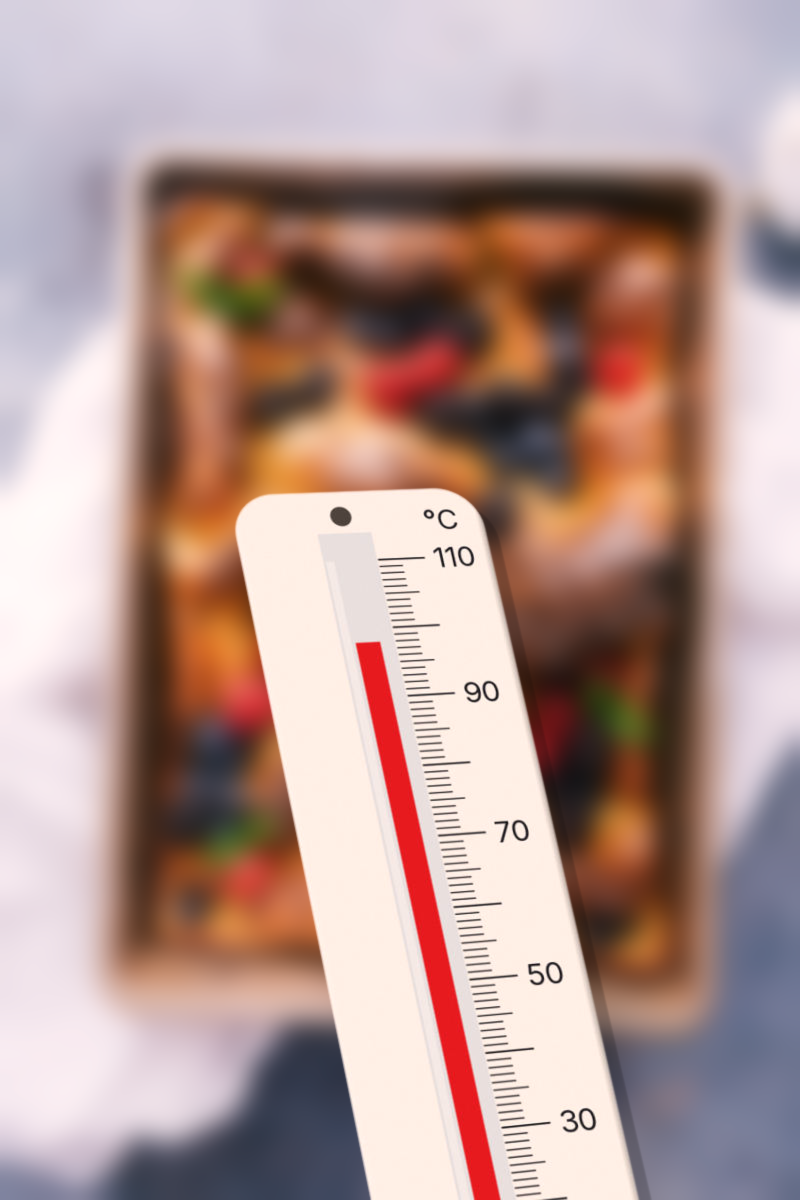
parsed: 98 °C
